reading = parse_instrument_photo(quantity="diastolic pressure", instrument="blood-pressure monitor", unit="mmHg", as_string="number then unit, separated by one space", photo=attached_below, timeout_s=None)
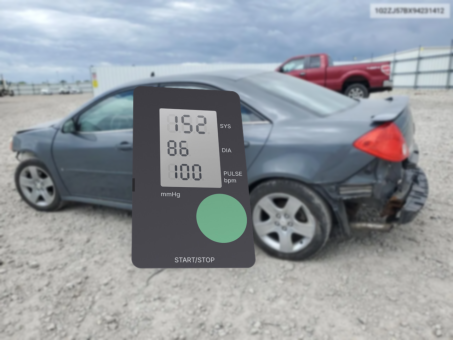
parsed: 86 mmHg
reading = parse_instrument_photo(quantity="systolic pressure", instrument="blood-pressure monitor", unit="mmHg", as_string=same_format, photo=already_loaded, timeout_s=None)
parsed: 152 mmHg
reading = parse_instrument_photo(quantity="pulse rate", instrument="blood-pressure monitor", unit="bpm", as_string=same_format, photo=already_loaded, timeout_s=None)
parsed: 100 bpm
